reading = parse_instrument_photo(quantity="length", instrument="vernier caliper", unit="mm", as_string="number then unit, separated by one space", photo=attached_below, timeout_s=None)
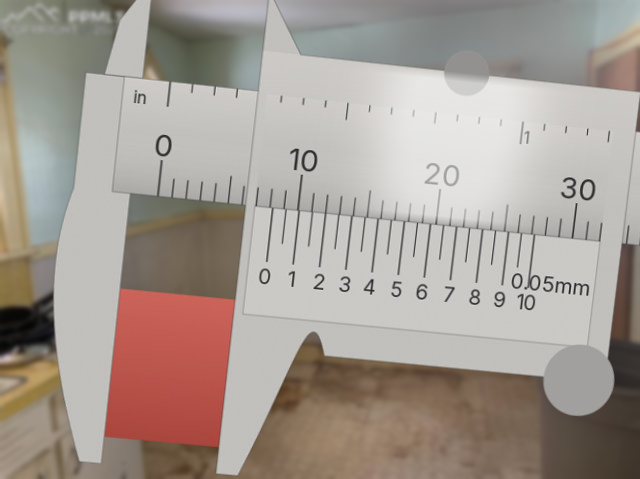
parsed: 8.2 mm
